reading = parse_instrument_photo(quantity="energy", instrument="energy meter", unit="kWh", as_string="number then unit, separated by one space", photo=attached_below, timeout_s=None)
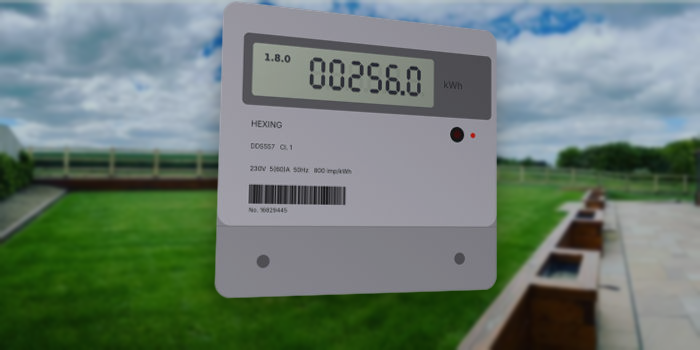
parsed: 256.0 kWh
